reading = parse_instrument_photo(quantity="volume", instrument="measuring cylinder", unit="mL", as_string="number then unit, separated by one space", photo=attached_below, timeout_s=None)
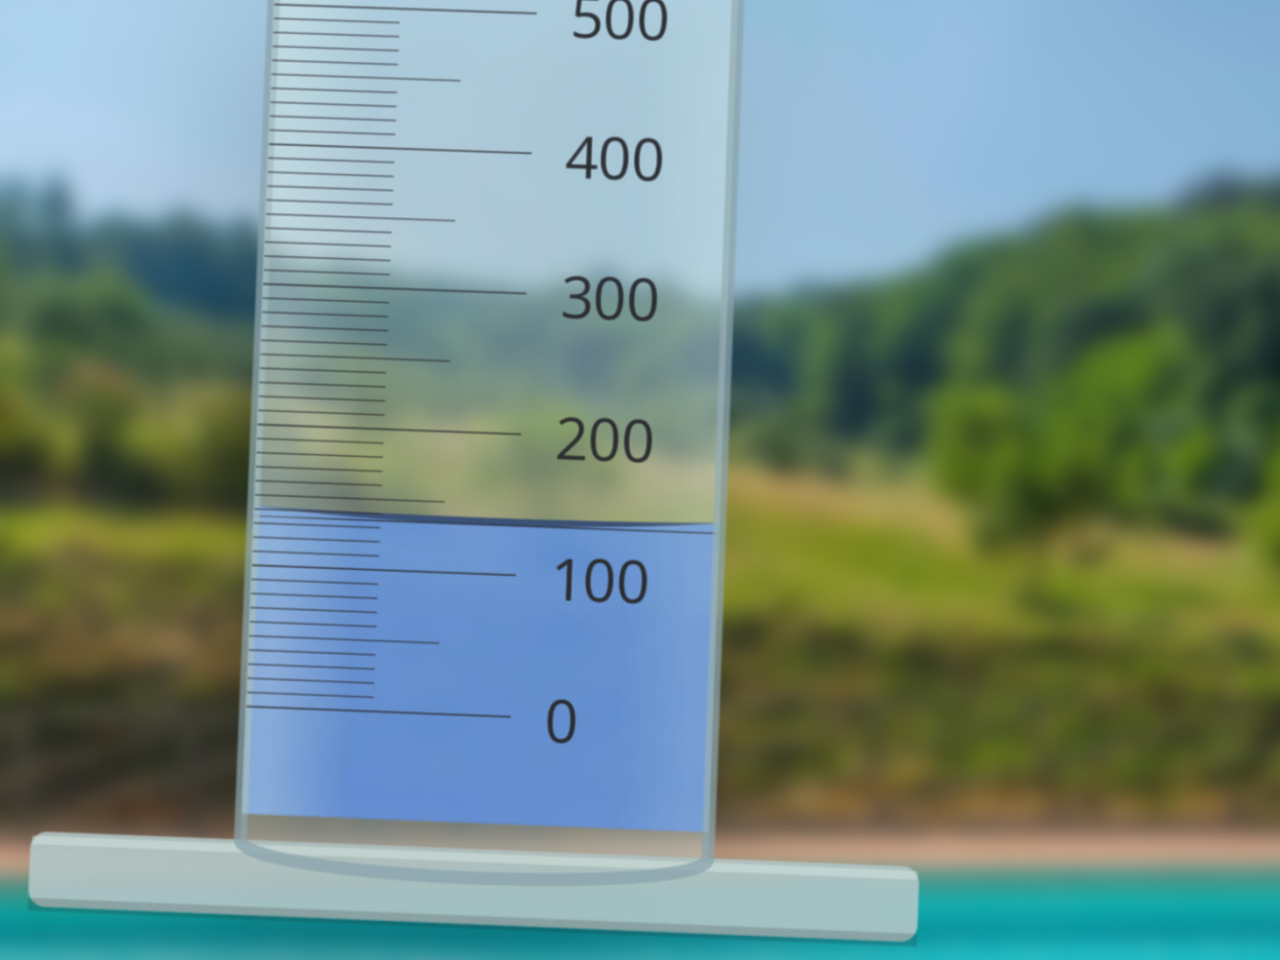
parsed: 135 mL
